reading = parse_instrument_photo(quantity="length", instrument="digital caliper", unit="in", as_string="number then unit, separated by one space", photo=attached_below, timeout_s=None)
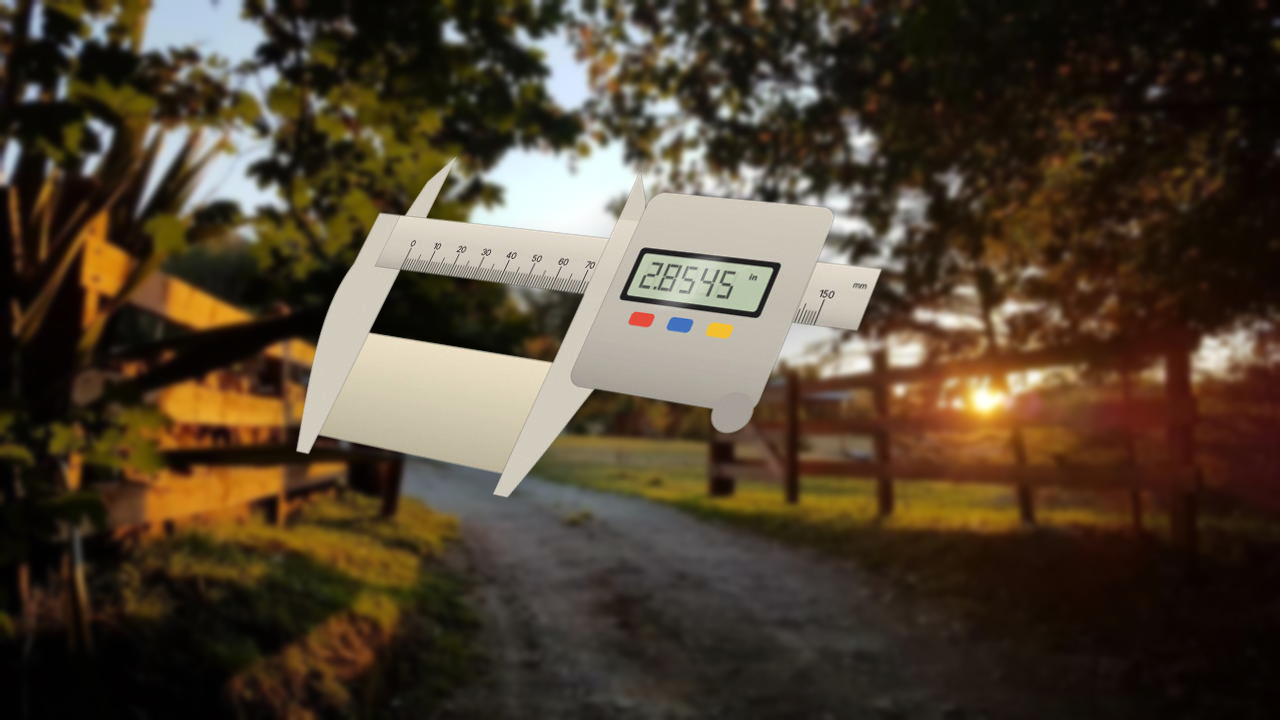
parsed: 2.8545 in
